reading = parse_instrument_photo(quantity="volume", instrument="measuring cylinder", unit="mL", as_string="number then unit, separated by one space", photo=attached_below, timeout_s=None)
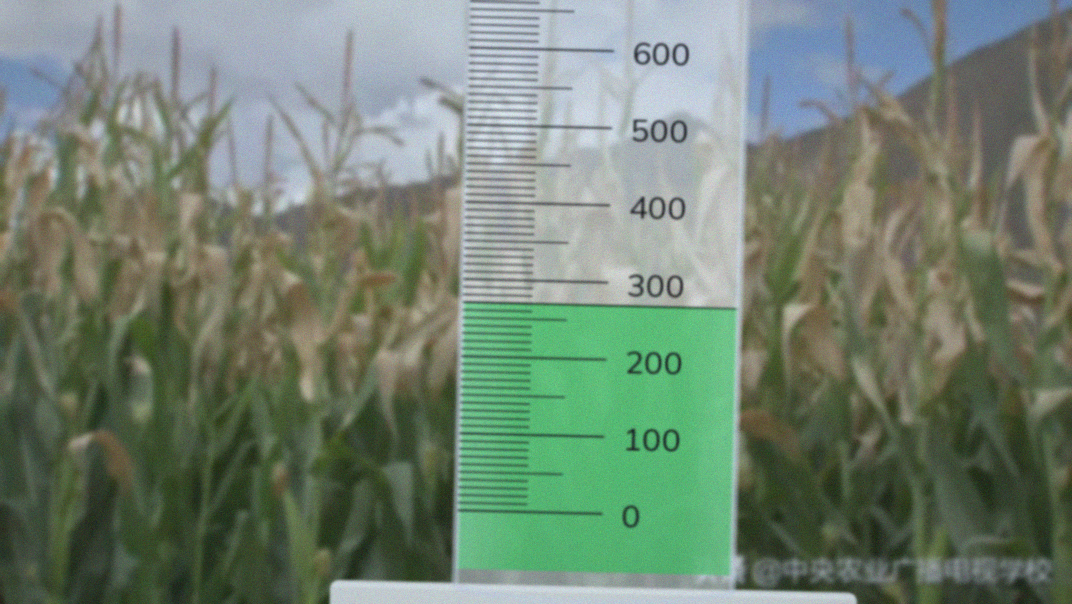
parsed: 270 mL
